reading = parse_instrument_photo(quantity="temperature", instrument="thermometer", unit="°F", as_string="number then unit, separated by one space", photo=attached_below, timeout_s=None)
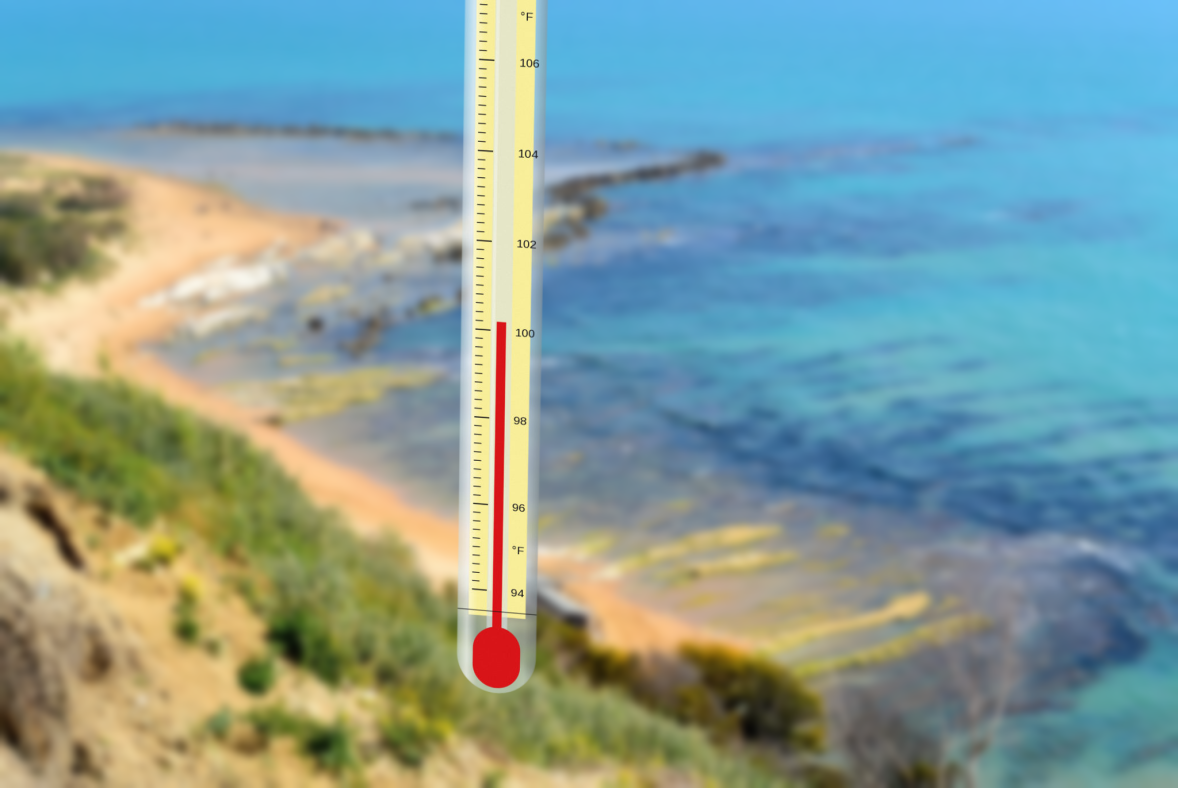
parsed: 100.2 °F
